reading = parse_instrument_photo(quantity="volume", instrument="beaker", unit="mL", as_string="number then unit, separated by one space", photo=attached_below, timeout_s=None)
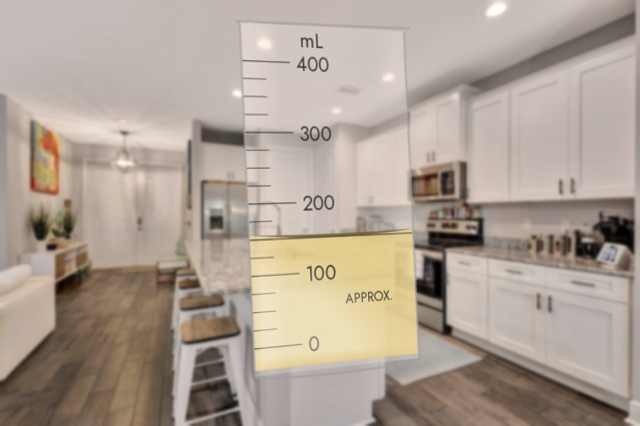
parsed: 150 mL
